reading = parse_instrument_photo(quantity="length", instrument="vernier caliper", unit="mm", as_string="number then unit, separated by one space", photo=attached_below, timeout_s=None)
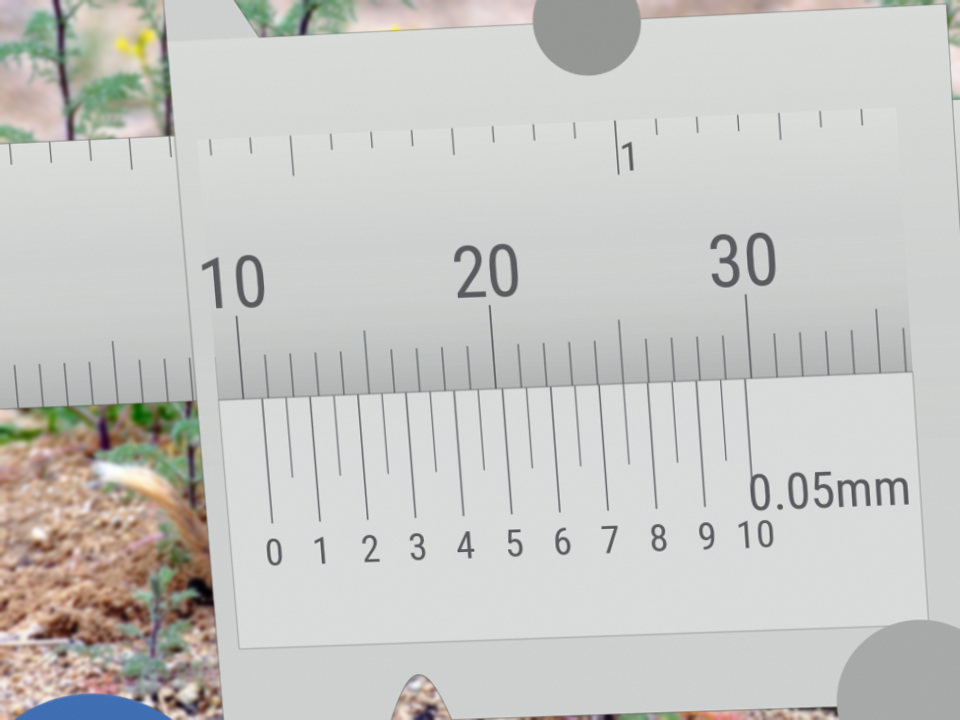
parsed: 10.75 mm
